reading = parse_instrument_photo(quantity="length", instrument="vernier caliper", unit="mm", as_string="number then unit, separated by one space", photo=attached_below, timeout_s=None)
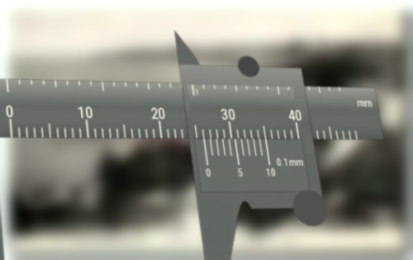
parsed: 26.0 mm
